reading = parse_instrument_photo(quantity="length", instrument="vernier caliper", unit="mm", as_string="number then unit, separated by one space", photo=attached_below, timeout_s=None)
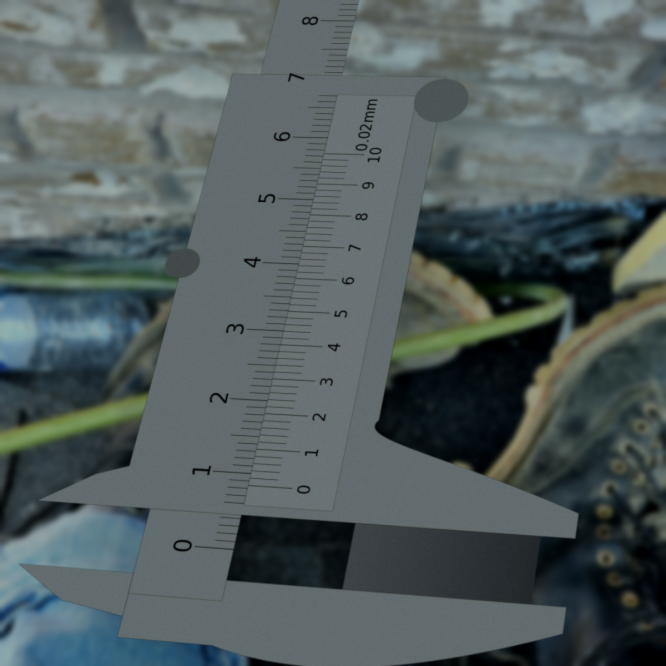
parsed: 8.4 mm
